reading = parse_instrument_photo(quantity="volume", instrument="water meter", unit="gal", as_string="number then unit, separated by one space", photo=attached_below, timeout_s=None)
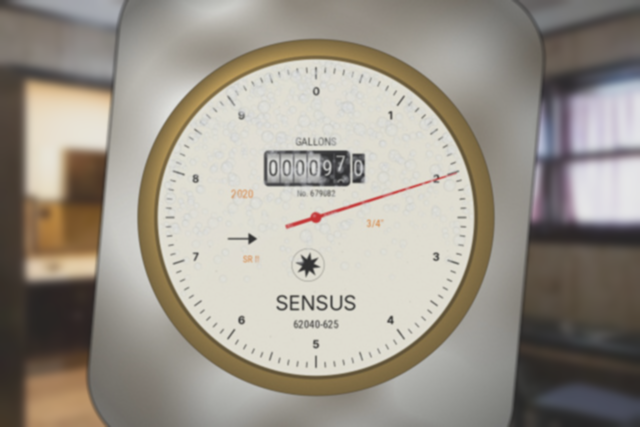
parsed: 972.0 gal
